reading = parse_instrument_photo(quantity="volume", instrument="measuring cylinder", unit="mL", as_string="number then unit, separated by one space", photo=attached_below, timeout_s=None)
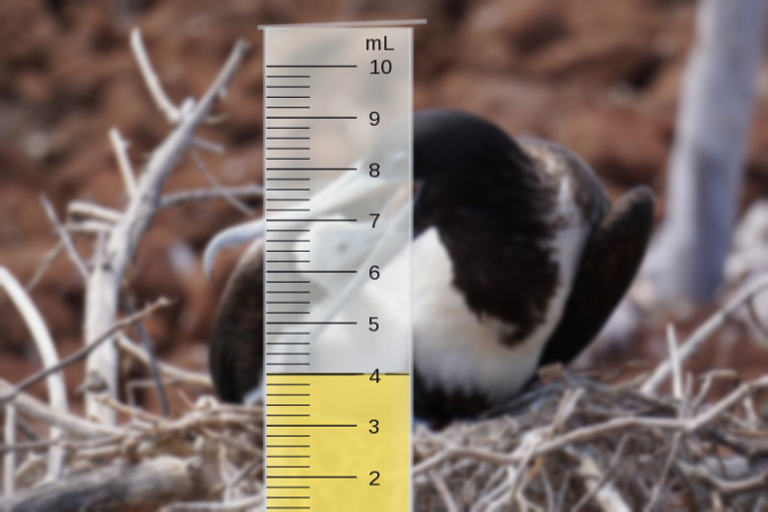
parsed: 4 mL
